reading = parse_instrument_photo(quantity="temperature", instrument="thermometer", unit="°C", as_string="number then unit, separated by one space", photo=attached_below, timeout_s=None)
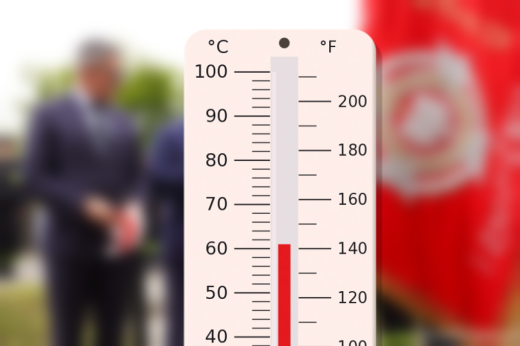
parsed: 61 °C
